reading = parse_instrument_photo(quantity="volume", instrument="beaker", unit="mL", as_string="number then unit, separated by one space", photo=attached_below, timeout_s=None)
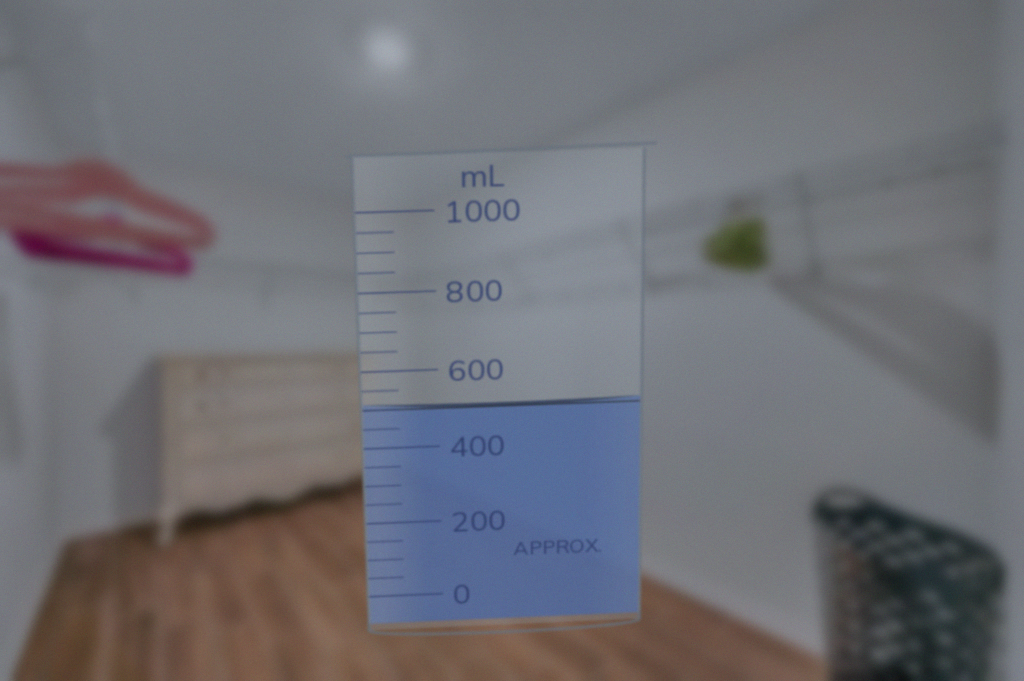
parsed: 500 mL
